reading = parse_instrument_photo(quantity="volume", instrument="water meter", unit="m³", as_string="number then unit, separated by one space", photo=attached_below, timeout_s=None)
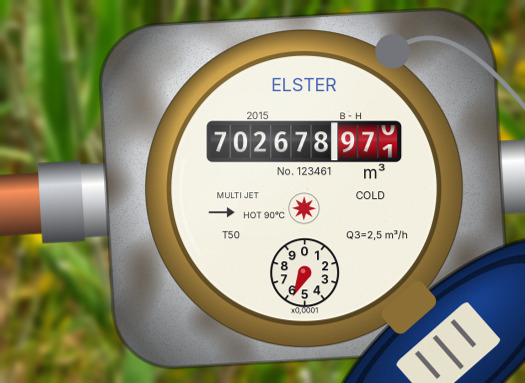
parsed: 702678.9705 m³
